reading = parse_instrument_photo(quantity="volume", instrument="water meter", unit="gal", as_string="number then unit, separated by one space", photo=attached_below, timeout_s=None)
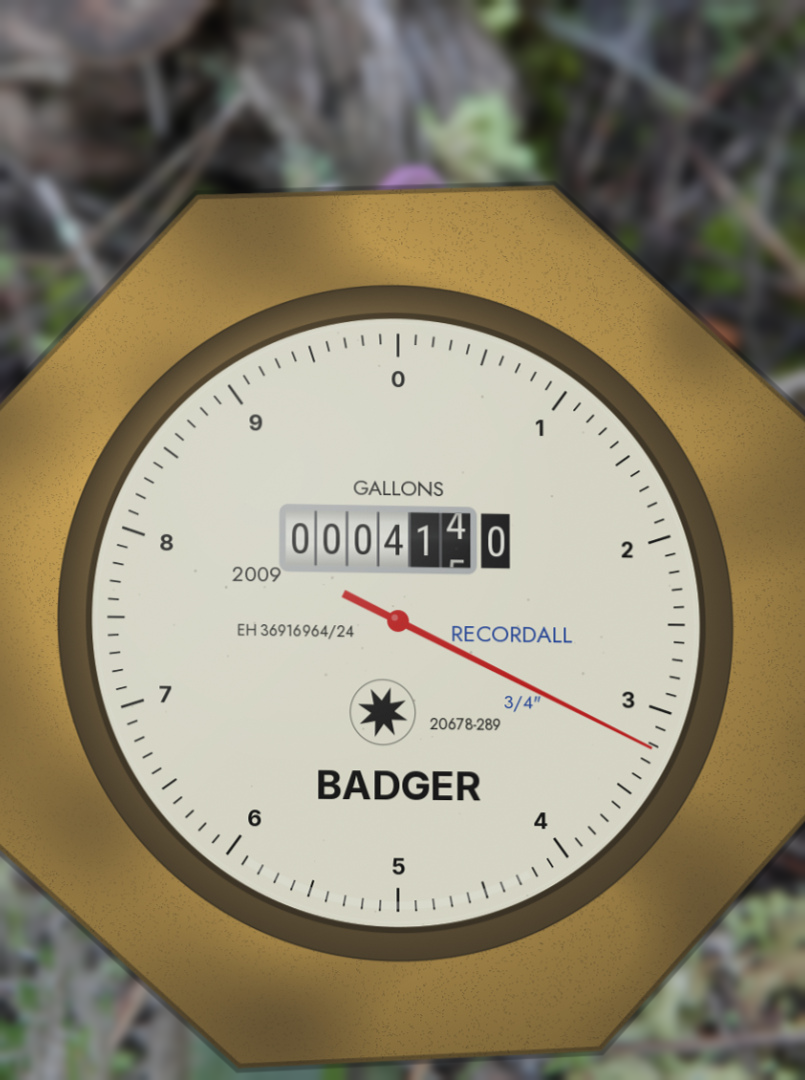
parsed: 4143.2 gal
